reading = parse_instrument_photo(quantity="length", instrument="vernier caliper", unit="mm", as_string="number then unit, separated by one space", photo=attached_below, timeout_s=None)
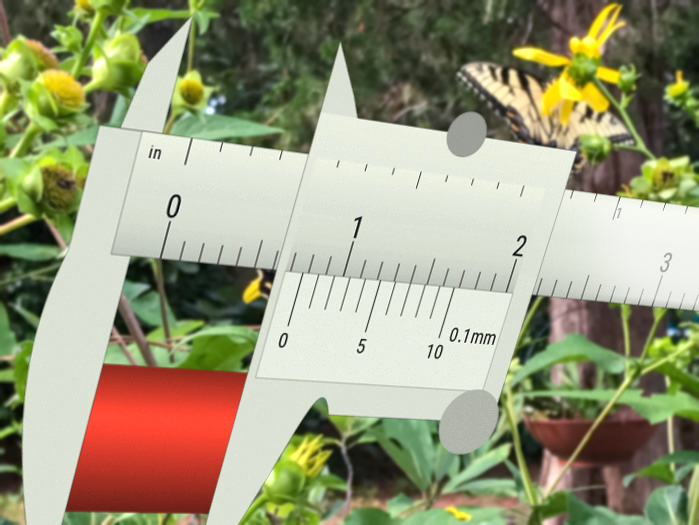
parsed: 7.7 mm
